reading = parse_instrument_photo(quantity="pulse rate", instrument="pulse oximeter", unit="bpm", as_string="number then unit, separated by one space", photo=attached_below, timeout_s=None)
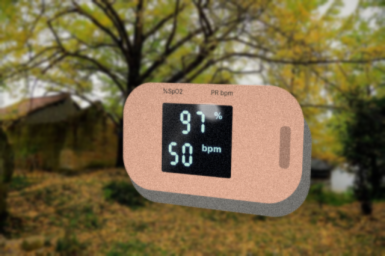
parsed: 50 bpm
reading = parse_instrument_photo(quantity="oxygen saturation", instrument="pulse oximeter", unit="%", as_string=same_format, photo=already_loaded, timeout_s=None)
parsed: 97 %
